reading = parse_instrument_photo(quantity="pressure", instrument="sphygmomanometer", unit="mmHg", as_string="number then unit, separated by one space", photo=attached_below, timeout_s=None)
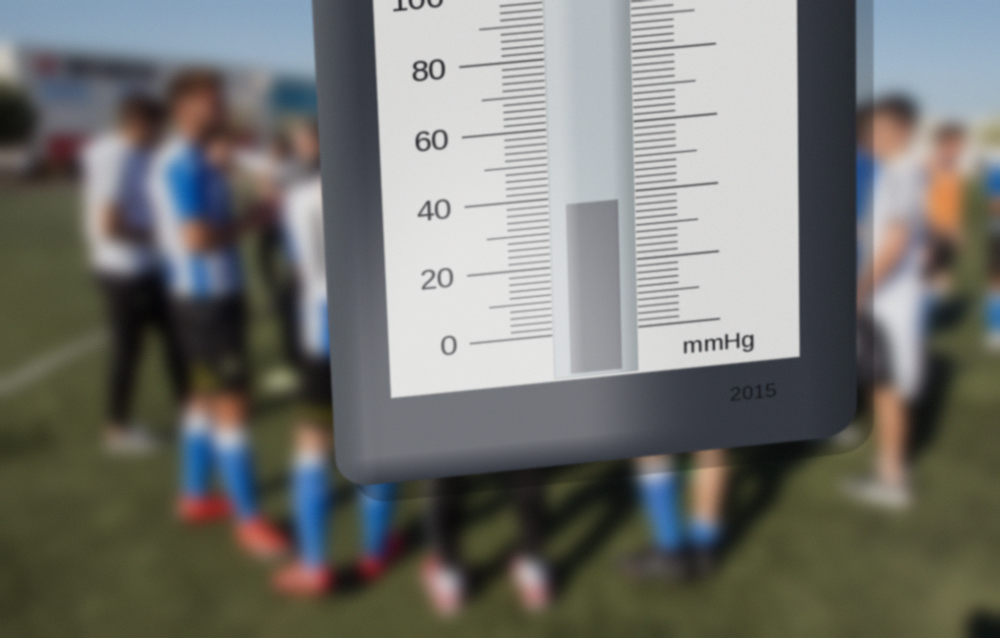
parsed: 38 mmHg
